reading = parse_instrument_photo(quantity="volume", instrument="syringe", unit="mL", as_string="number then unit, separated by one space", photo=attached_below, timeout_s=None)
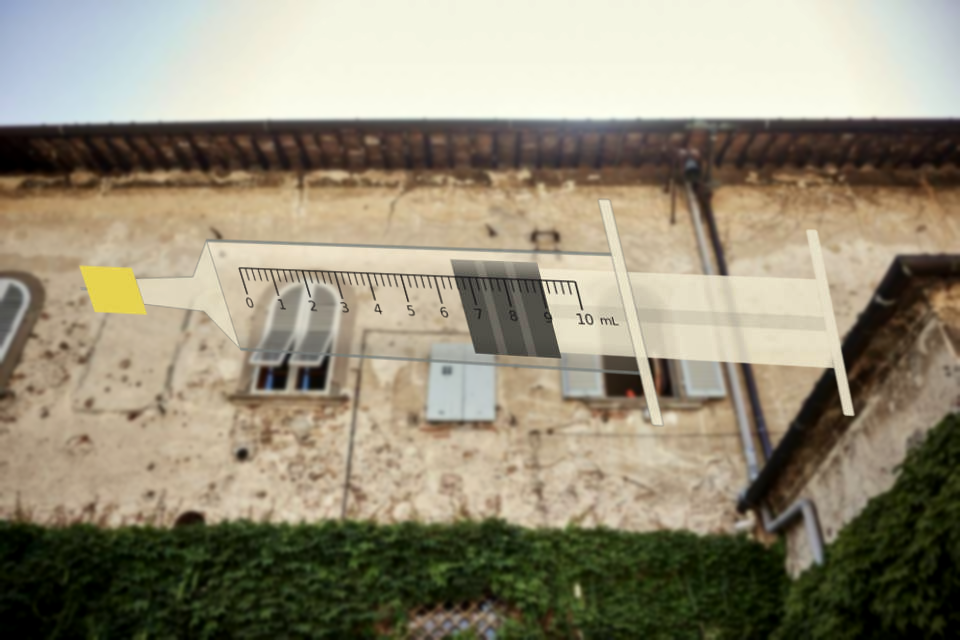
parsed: 6.6 mL
